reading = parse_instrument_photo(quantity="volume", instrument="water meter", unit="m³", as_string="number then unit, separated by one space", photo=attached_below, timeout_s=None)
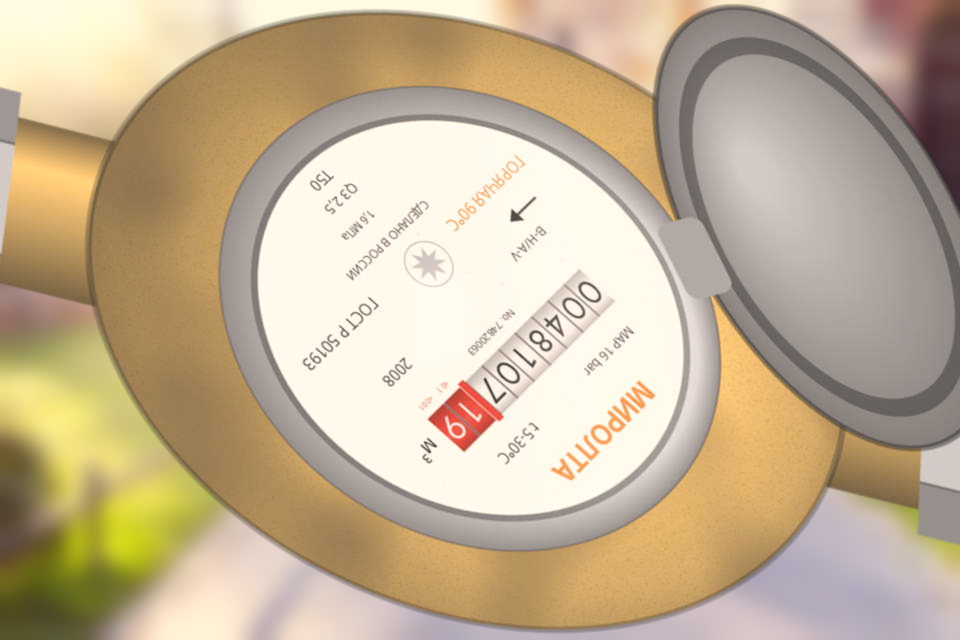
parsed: 48107.19 m³
